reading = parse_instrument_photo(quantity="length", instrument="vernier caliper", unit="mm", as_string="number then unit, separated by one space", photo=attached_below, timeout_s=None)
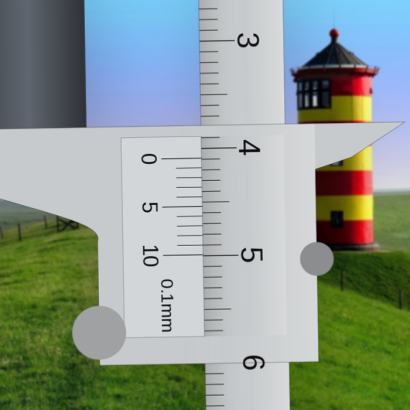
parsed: 40.9 mm
